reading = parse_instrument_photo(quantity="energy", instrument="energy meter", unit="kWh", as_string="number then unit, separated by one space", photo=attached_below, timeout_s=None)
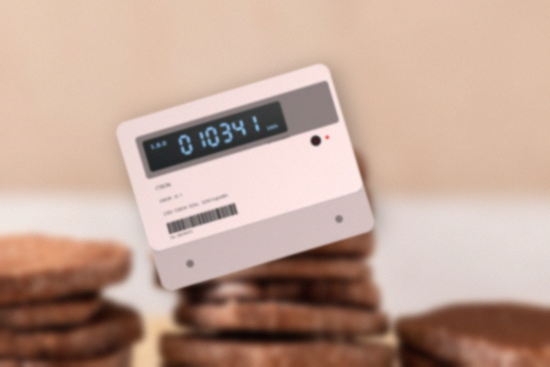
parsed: 10341 kWh
